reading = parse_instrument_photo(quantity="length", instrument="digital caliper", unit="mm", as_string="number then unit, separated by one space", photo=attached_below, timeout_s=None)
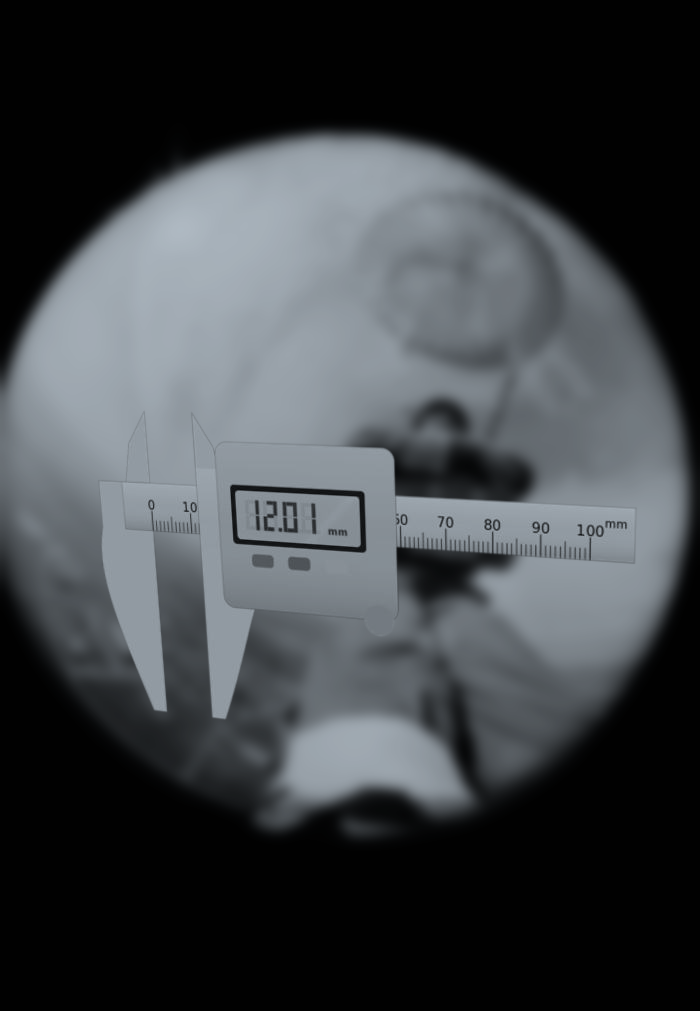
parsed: 12.01 mm
